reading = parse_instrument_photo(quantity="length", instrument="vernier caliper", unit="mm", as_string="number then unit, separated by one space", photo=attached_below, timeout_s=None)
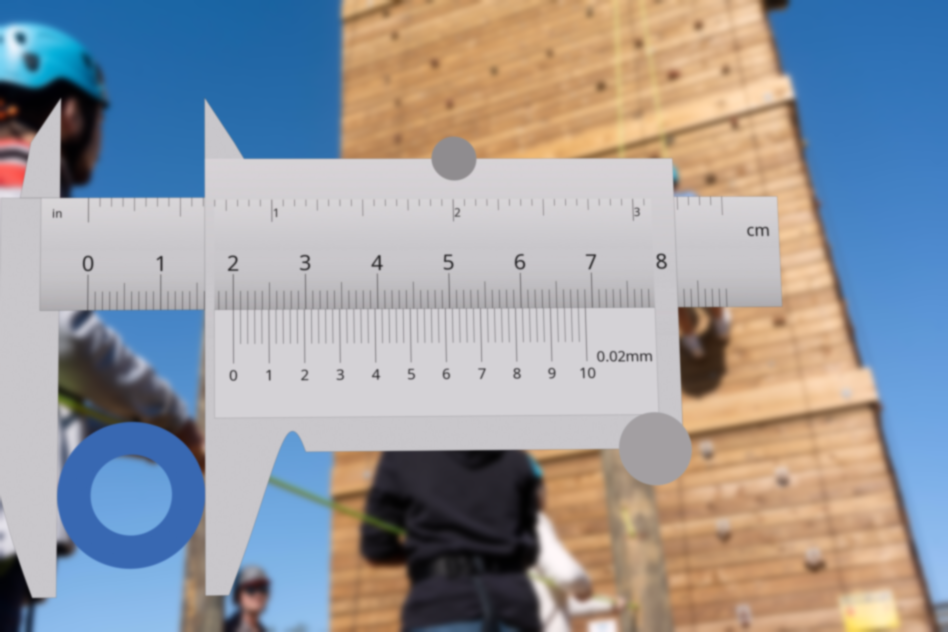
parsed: 20.0 mm
